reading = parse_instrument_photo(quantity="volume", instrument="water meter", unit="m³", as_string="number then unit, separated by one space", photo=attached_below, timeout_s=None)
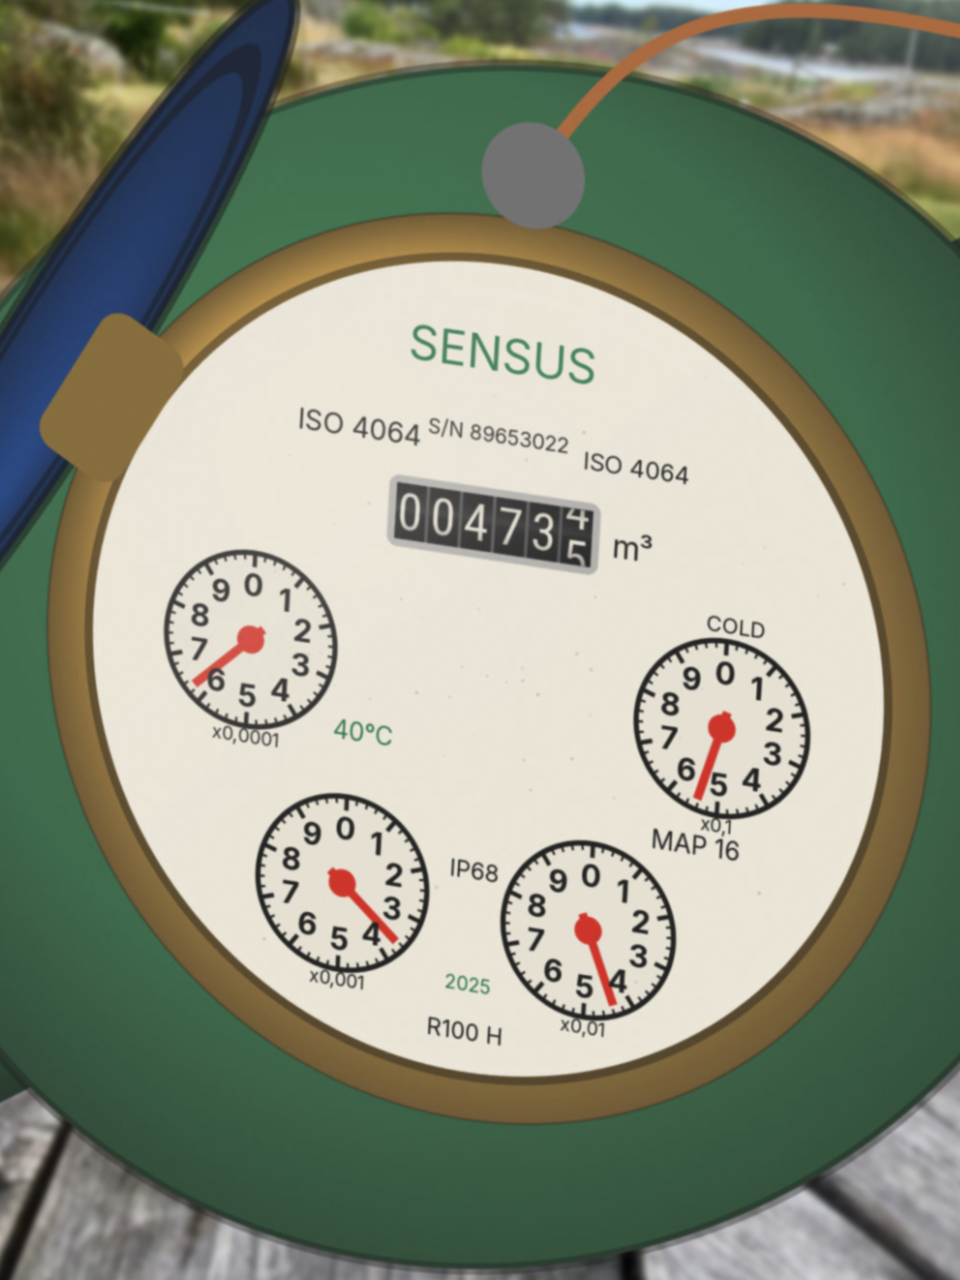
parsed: 4734.5436 m³
